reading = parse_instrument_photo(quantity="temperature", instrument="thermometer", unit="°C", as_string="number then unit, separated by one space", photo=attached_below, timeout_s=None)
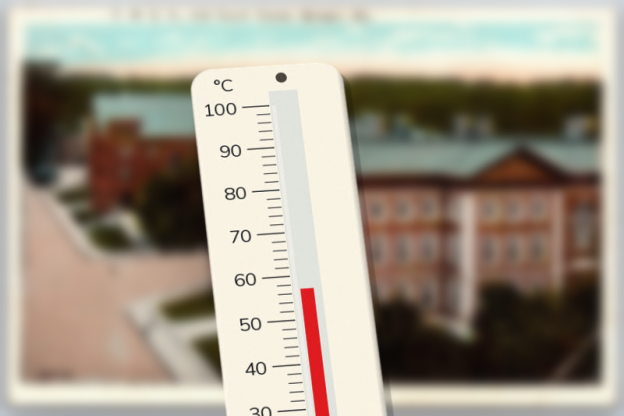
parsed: 57 °C
